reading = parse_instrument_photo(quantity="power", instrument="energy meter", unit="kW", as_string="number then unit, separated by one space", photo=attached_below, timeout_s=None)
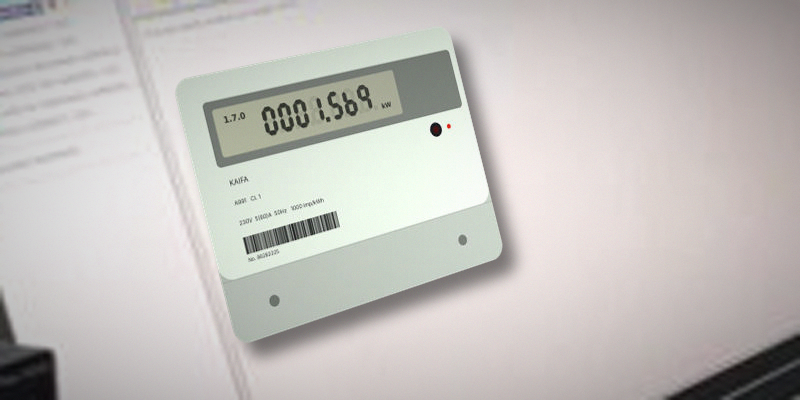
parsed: 1.569 kW
